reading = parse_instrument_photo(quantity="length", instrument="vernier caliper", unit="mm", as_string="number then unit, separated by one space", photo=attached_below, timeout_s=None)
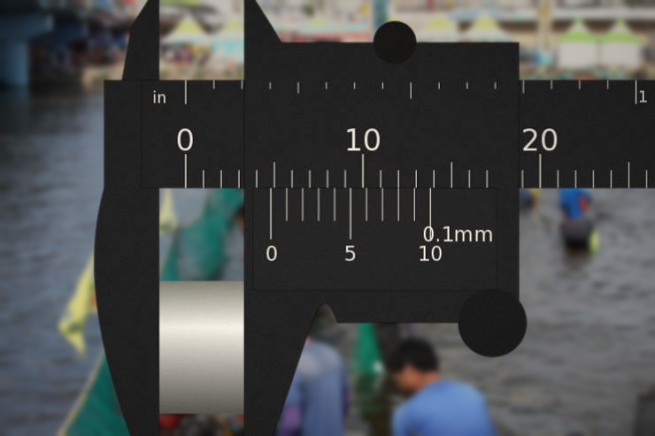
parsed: 4.8 mm
